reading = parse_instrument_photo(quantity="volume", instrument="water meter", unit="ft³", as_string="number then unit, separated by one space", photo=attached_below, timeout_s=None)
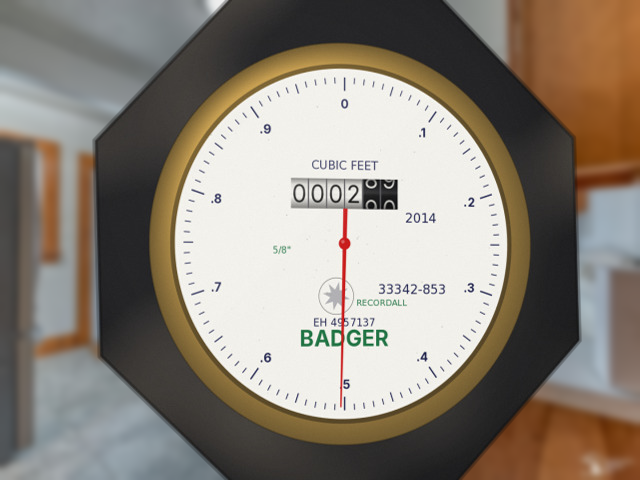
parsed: 289.50 ft³
